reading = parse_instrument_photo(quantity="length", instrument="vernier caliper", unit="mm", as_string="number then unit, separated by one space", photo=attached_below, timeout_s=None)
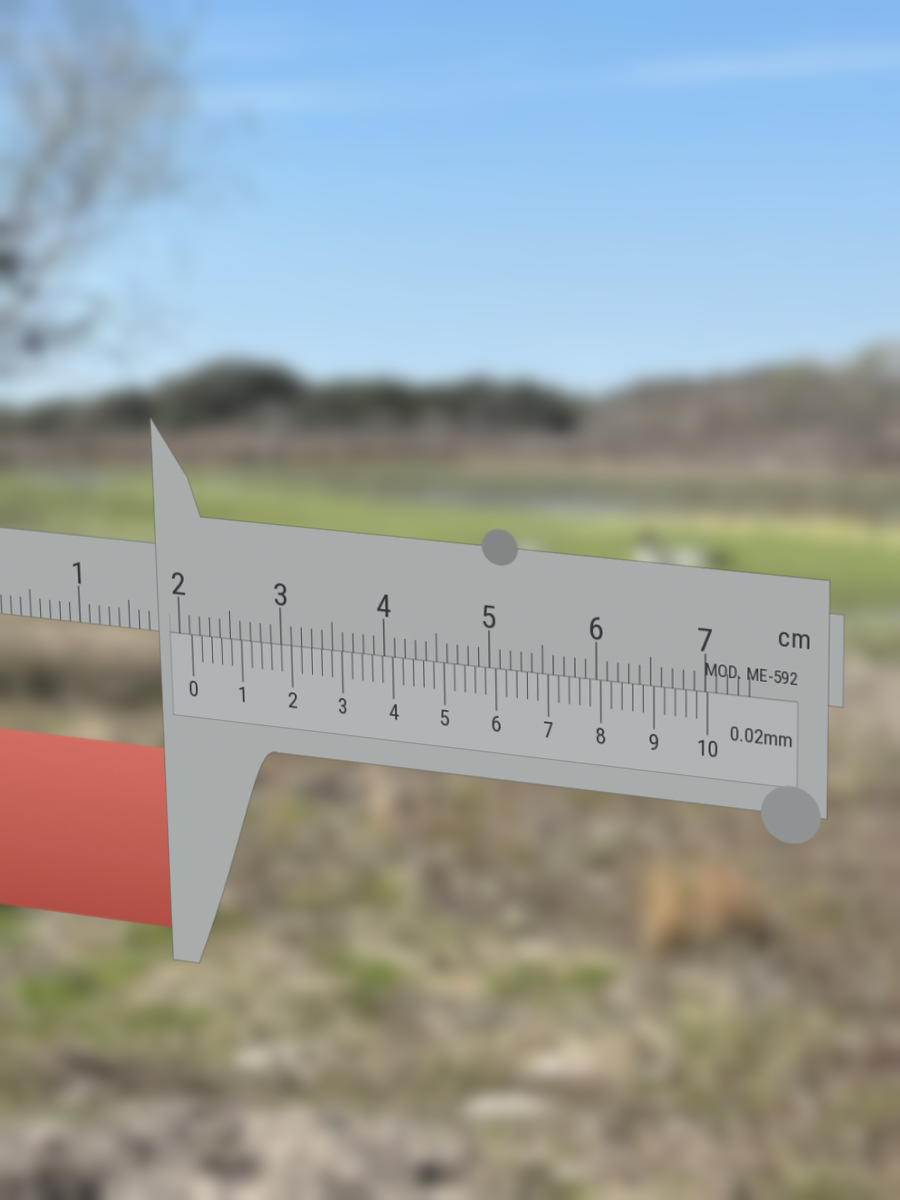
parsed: 21.2 mm
